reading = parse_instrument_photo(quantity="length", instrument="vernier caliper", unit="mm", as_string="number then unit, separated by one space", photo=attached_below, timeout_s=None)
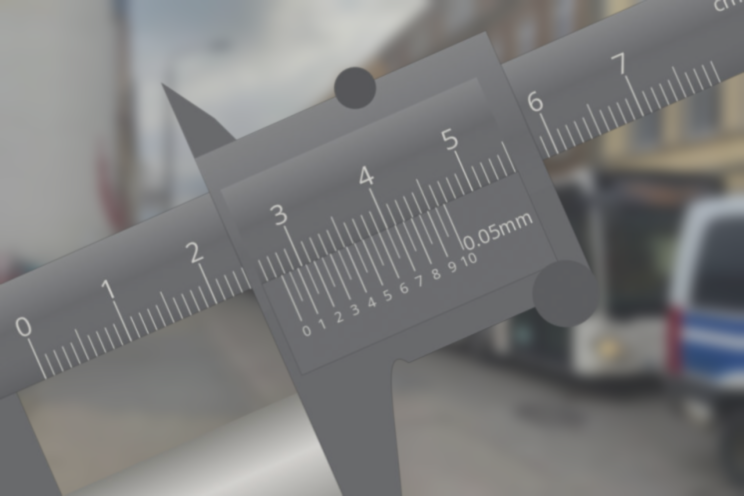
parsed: 27.6 mm
